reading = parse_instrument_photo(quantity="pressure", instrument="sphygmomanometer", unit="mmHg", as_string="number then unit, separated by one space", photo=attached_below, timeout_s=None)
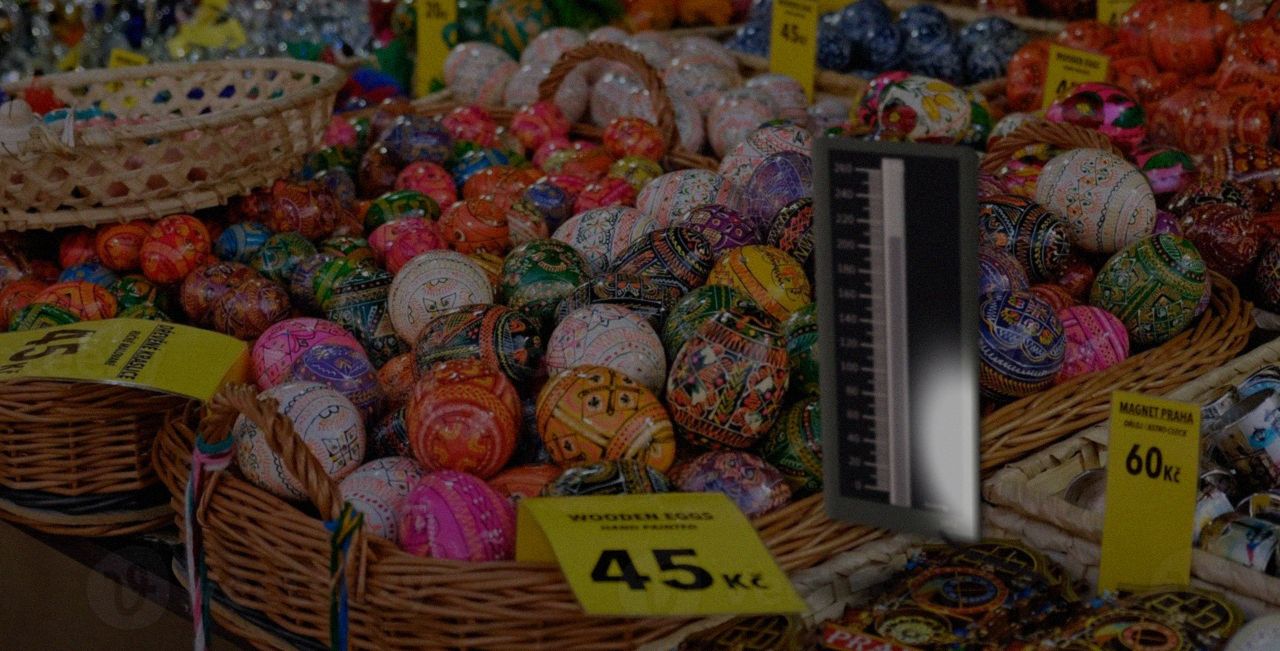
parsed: 210 mmHg
